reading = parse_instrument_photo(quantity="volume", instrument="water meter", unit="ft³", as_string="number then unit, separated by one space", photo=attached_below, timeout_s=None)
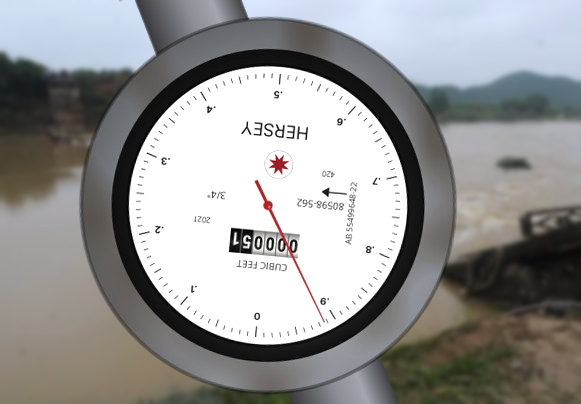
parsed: 50.91 ft³
